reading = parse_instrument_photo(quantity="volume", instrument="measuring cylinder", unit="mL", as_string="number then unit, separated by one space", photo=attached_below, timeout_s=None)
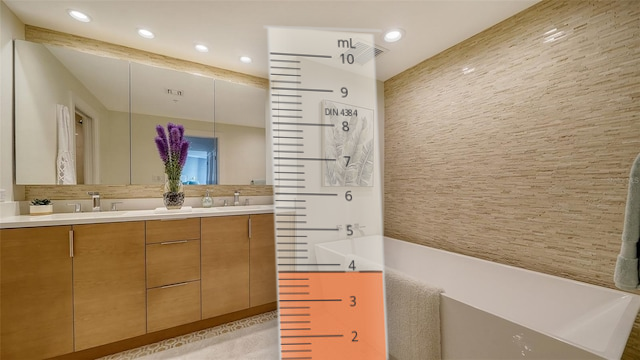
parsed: 3.8 mL
